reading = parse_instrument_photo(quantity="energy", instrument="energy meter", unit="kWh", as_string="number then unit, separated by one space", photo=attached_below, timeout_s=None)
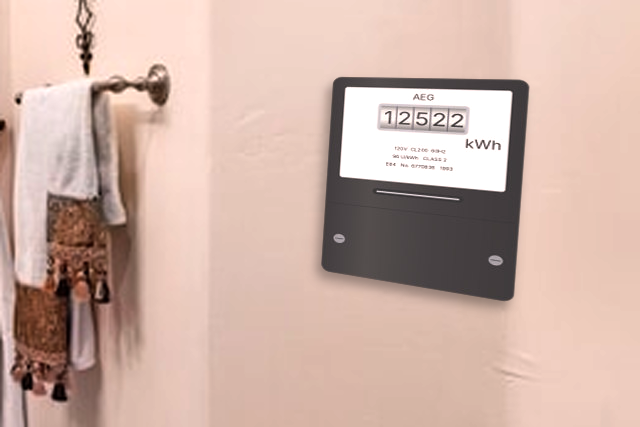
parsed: 12522 kWh
